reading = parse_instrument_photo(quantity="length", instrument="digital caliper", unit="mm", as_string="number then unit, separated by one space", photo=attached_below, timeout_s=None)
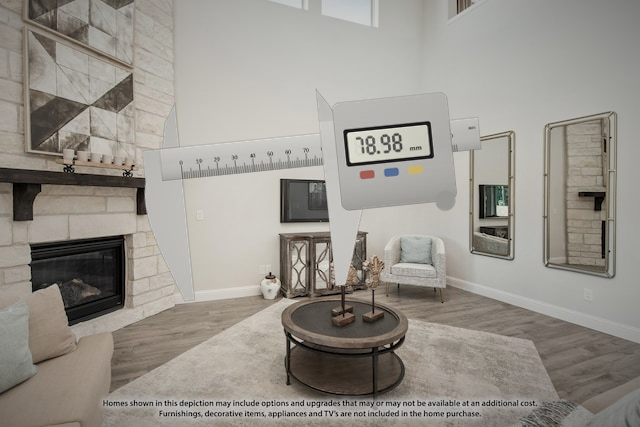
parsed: 78.98 mm
